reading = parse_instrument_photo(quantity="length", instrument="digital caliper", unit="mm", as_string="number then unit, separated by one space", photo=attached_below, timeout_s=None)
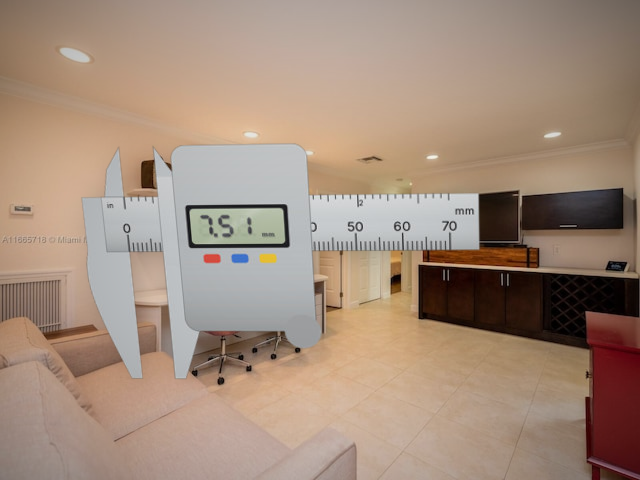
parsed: 7.51 mm
